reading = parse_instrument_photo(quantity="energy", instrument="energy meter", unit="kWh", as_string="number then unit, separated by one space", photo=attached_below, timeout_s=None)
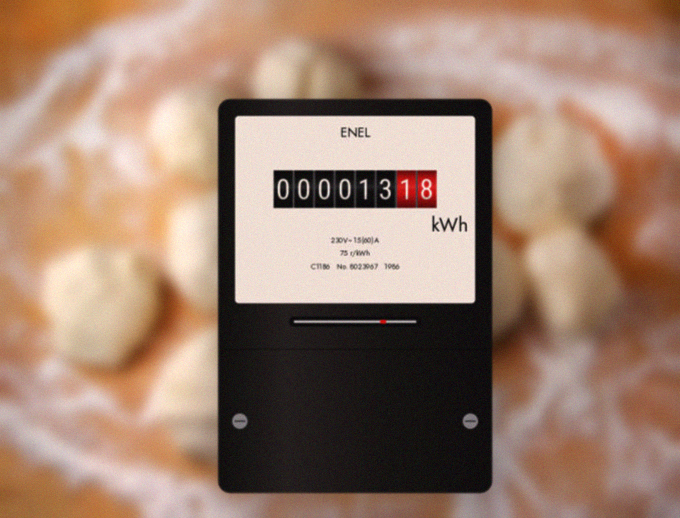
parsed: 13.18 kWh
